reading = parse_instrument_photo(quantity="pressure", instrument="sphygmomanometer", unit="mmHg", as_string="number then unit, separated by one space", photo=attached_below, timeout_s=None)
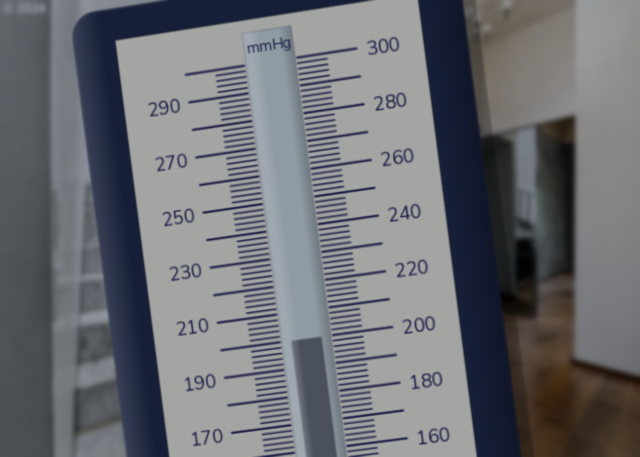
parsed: 200 mmHg
